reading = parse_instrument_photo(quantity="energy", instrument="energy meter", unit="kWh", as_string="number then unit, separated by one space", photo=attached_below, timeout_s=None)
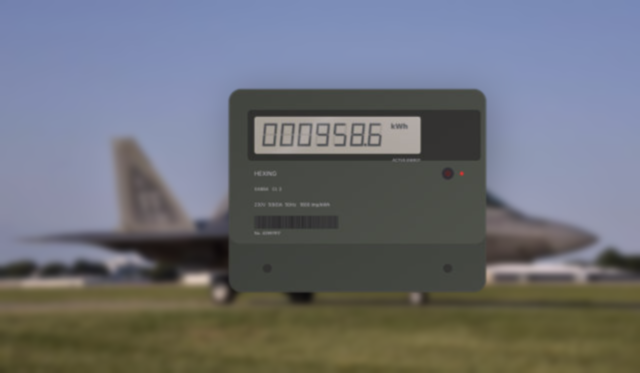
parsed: 958.6 kWh
